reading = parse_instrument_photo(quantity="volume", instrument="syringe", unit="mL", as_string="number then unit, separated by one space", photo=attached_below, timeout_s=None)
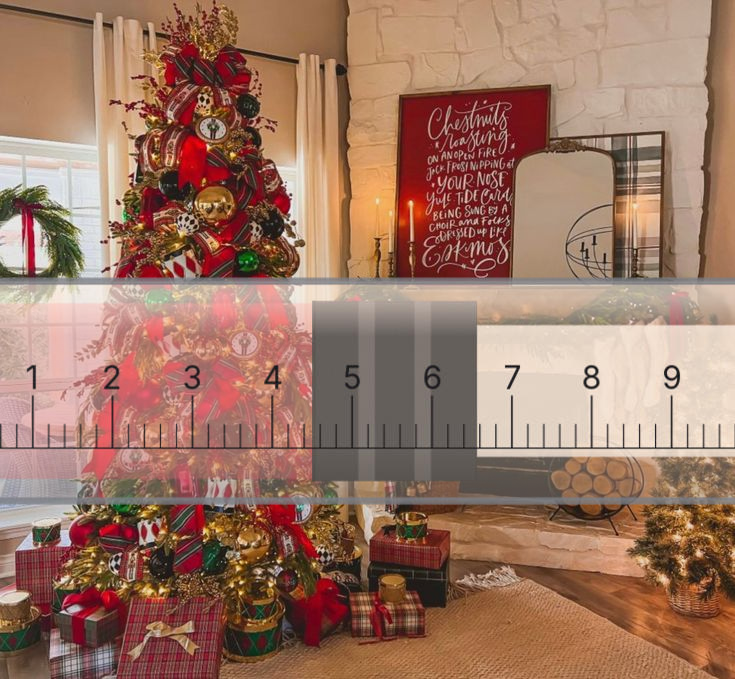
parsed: 4.5 mL
